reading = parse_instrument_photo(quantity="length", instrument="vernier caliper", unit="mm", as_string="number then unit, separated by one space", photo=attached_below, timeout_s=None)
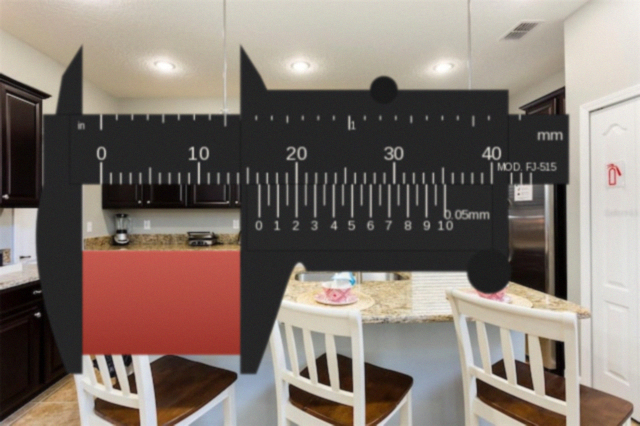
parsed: 16.2 mm
